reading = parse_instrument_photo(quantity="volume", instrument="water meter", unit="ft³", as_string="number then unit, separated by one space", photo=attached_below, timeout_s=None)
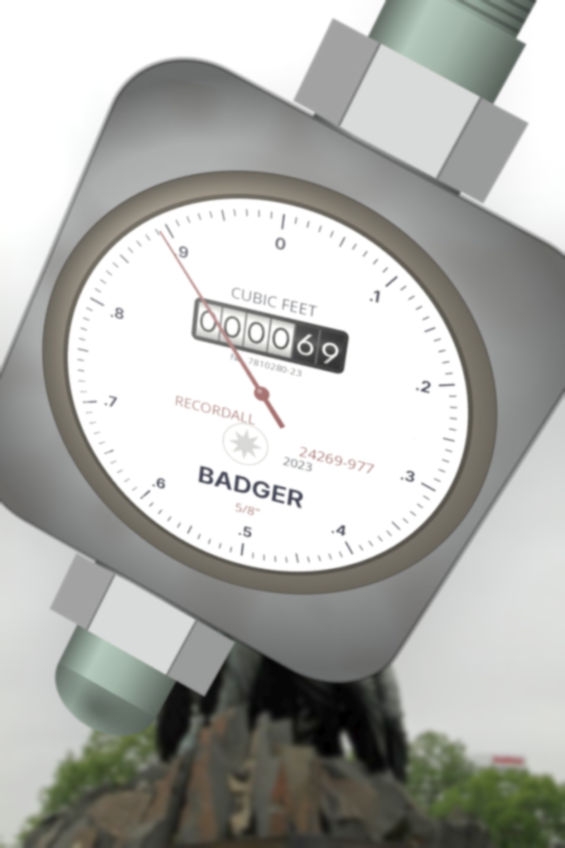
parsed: 68.89 ft³
